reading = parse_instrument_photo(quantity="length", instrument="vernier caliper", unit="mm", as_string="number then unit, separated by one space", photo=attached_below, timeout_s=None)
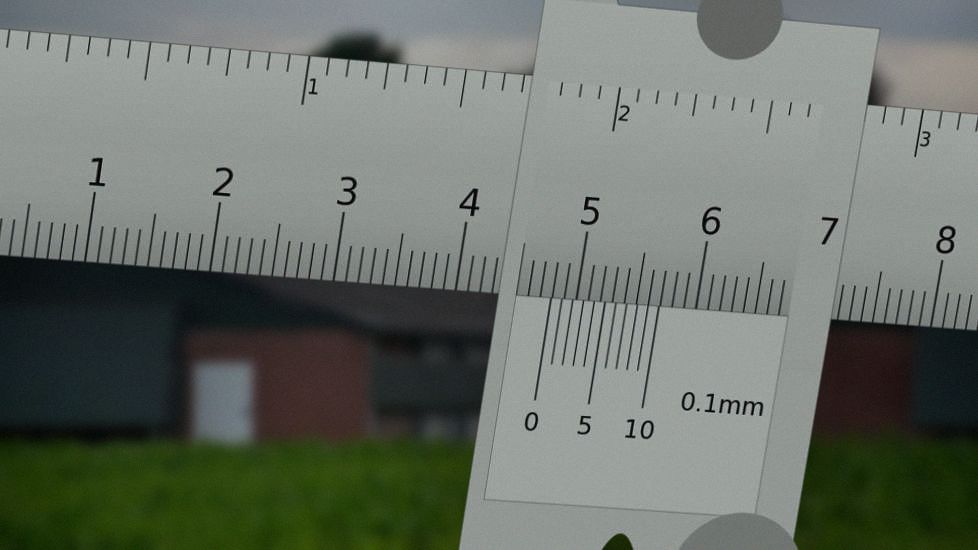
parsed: 47.9 mm
